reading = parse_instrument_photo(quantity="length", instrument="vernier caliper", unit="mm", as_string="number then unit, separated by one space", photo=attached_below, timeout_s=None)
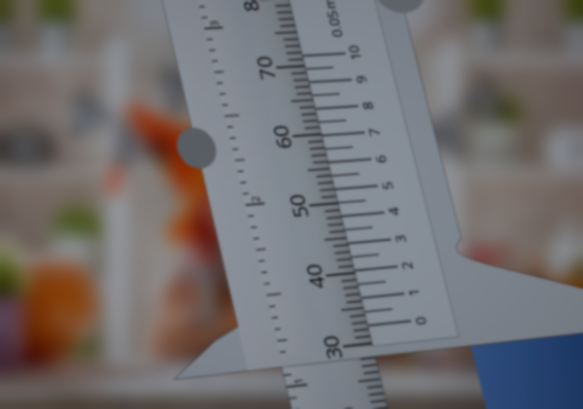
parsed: 32.5 mm
